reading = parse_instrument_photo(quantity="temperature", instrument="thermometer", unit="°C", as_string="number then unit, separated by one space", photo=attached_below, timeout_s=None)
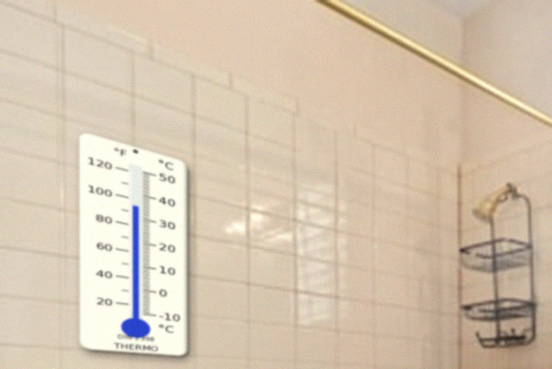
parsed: 35 °C
